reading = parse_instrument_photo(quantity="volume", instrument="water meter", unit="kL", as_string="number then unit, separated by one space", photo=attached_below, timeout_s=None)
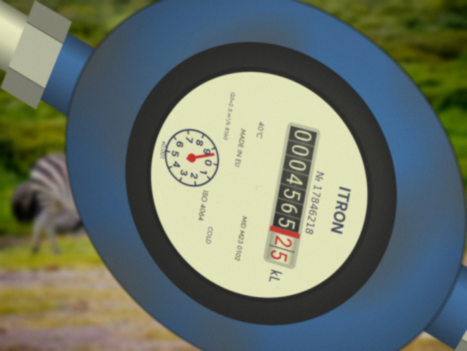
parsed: 4565.249 kL
